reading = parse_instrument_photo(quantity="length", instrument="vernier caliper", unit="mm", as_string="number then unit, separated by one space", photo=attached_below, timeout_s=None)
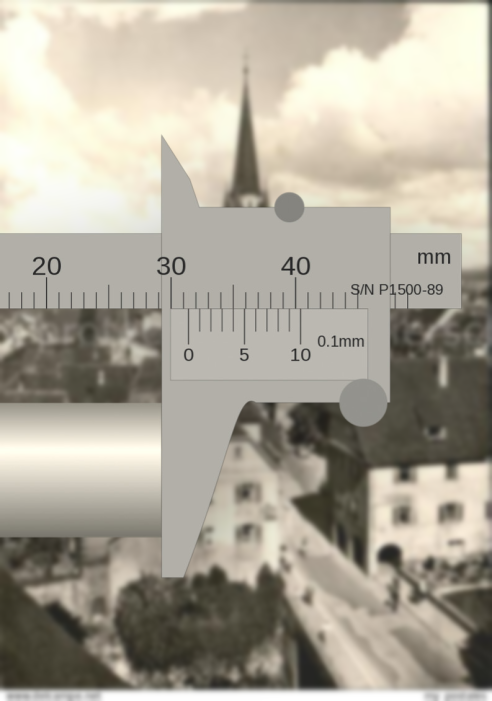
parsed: 31.4 mm
